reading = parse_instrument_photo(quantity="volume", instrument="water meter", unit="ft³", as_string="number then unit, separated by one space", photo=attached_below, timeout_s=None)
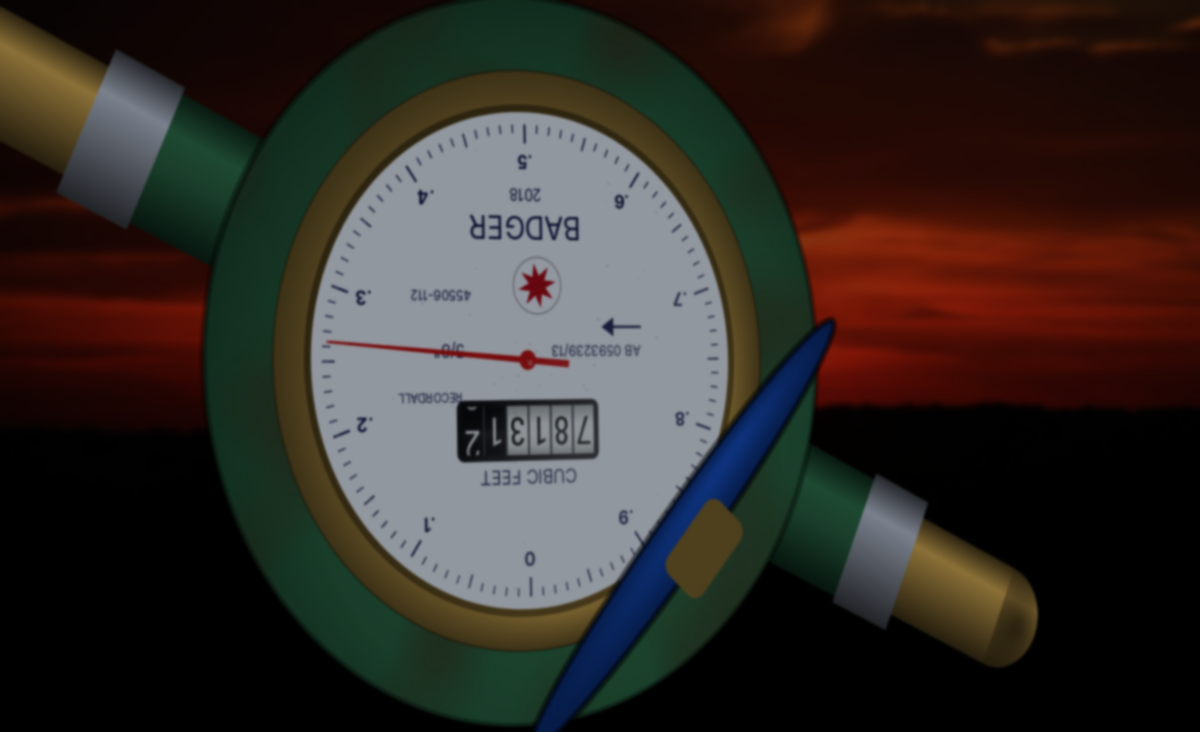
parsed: 781312.26 ft³
